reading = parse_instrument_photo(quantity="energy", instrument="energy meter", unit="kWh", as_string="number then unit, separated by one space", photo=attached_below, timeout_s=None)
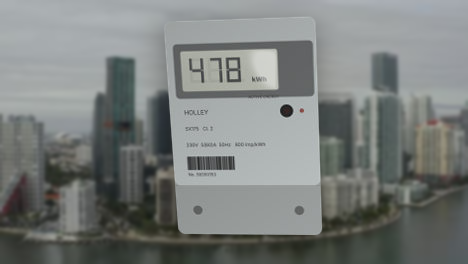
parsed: 478 kWh
